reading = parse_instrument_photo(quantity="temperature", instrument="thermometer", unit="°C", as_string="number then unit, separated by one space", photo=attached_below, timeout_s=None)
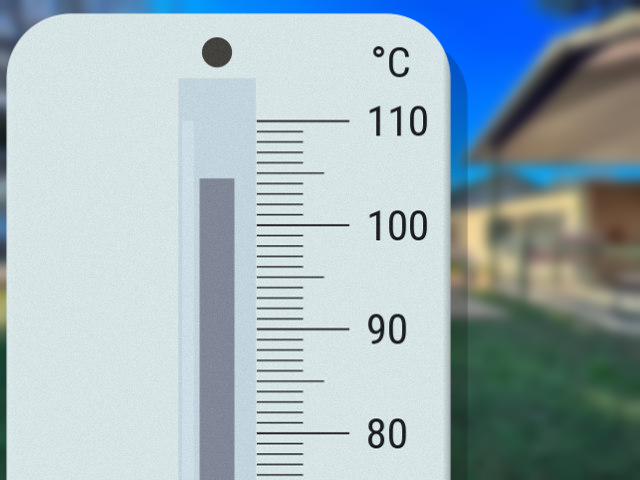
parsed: 104.5 °C
